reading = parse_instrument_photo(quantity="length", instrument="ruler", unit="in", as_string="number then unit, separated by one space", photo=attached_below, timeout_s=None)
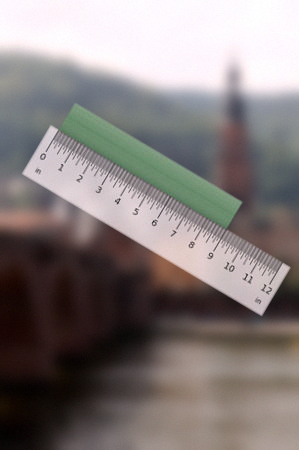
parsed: 9 in
